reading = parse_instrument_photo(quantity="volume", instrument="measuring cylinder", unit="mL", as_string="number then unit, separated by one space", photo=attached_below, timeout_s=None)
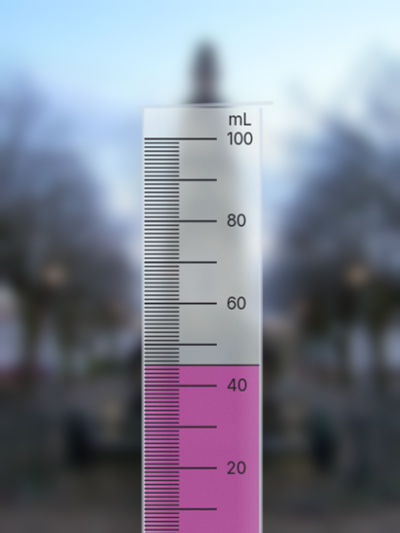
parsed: 45 mL
